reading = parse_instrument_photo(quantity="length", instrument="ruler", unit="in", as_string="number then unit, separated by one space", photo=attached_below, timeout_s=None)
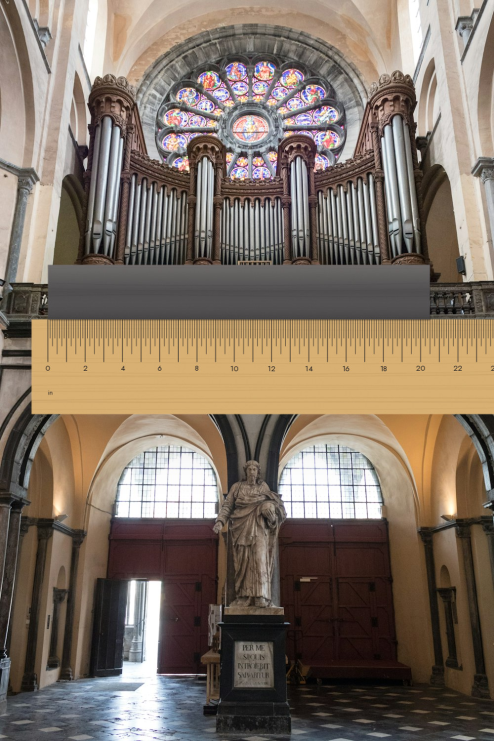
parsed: 20.5 in
